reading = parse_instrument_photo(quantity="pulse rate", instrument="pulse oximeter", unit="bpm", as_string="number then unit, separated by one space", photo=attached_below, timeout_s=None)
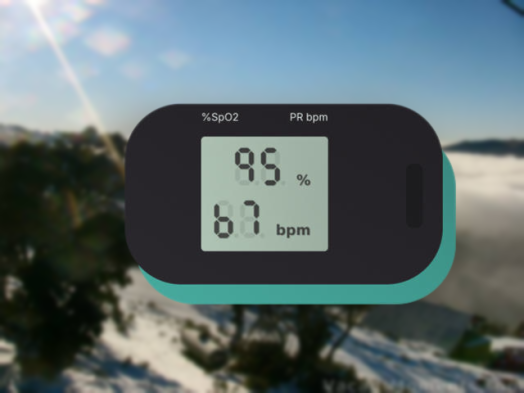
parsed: 67 bpm
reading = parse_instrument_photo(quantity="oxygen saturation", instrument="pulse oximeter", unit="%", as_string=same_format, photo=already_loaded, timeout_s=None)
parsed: 95 %
